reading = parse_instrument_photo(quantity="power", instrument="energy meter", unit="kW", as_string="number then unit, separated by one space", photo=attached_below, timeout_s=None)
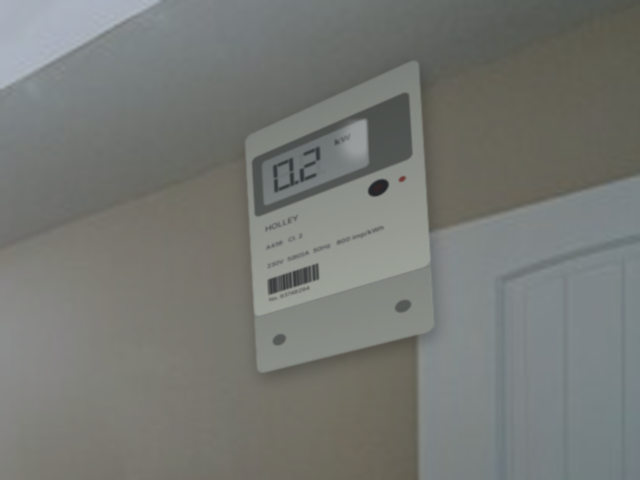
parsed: 0.2 kW
